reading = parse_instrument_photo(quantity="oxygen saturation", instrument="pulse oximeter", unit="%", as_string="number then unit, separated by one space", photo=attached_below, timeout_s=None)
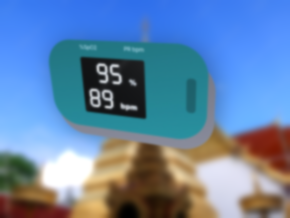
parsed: 95 %
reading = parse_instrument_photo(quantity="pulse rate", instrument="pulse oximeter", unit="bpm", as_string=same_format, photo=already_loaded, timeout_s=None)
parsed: 89 bpm
